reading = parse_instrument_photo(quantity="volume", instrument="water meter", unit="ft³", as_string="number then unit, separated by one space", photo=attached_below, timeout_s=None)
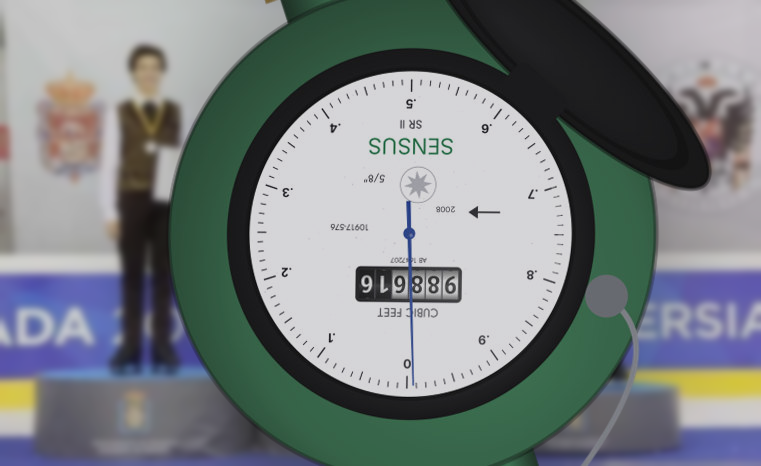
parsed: 988615.99 ft³
